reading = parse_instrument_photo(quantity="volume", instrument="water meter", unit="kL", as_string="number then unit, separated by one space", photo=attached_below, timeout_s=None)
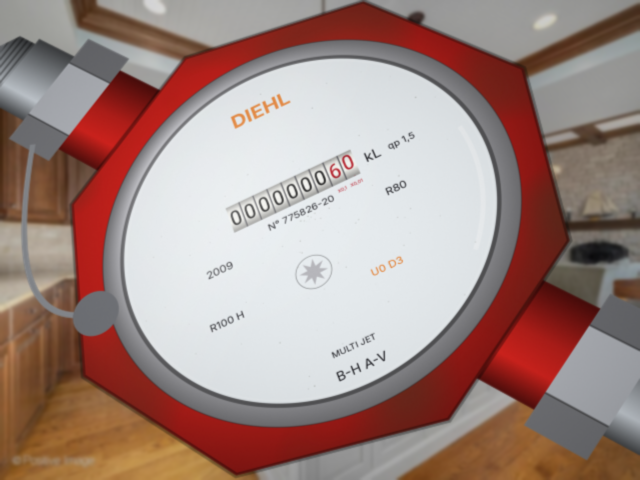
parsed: 0.60 kL
